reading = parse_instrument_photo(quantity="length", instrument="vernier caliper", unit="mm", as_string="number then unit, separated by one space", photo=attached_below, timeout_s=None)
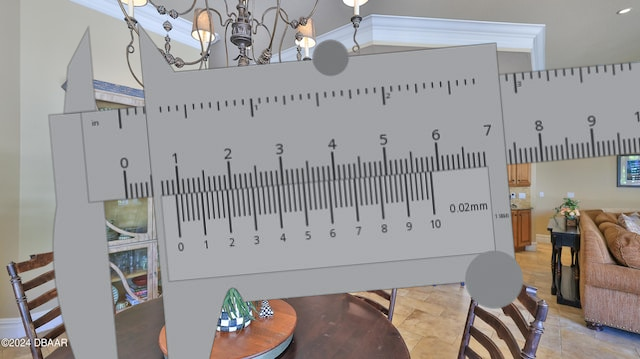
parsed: 9.5 mm
